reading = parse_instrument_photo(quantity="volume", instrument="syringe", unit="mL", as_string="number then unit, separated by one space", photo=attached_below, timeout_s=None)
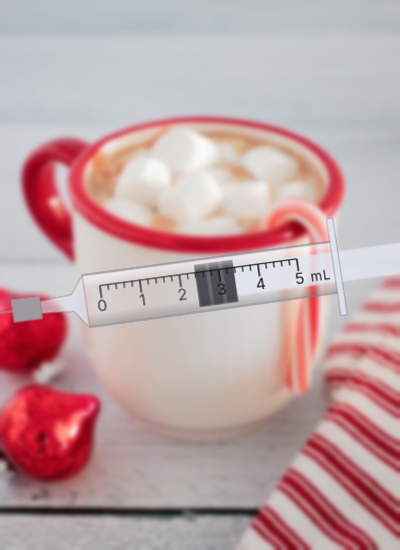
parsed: 2.4 mL
